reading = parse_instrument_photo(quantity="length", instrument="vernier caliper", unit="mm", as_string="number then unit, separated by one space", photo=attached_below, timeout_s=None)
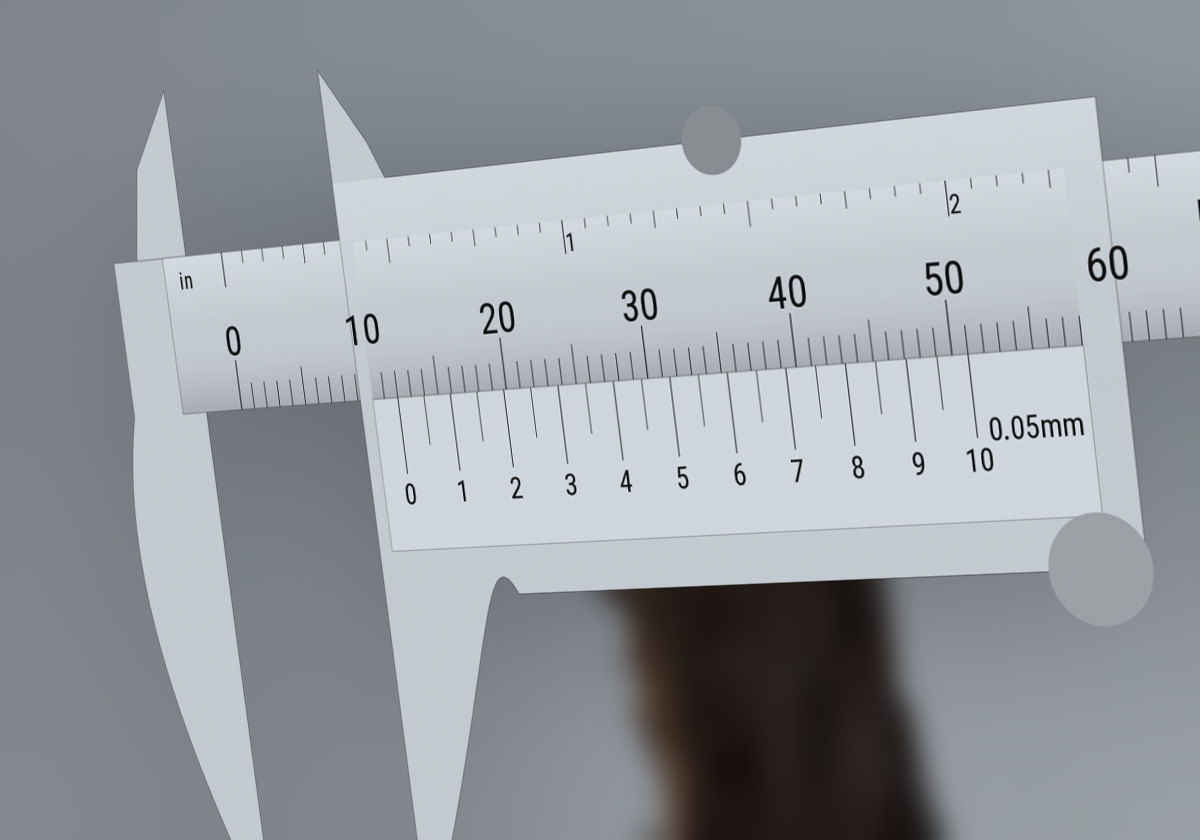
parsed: 12.0 mm
